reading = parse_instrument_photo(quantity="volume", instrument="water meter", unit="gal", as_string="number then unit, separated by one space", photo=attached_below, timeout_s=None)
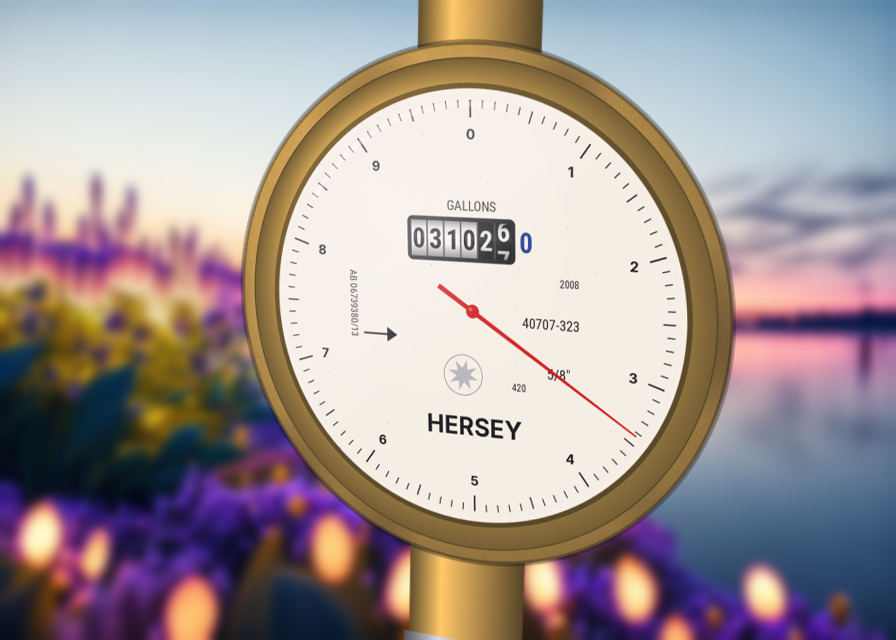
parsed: 310263.4 gal
